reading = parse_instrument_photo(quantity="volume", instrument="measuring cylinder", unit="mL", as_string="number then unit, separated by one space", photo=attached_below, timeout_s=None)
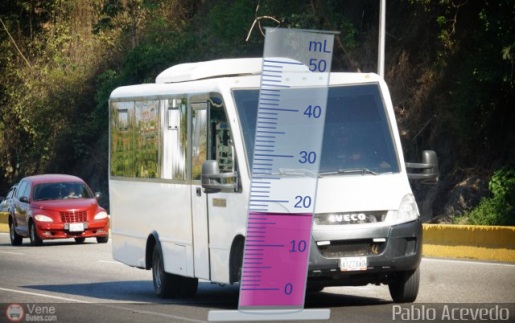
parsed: 17 mL
